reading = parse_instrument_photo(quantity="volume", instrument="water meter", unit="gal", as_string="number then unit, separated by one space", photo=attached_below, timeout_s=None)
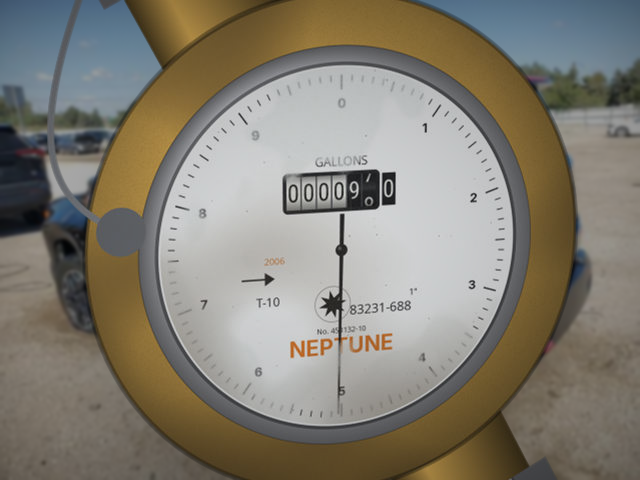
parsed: 975.0 gal
